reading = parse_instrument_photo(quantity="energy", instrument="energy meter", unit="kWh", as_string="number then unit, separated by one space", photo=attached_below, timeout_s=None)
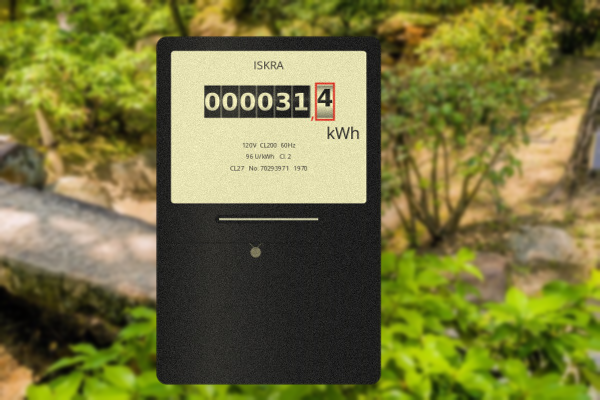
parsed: 31.4 kWh
